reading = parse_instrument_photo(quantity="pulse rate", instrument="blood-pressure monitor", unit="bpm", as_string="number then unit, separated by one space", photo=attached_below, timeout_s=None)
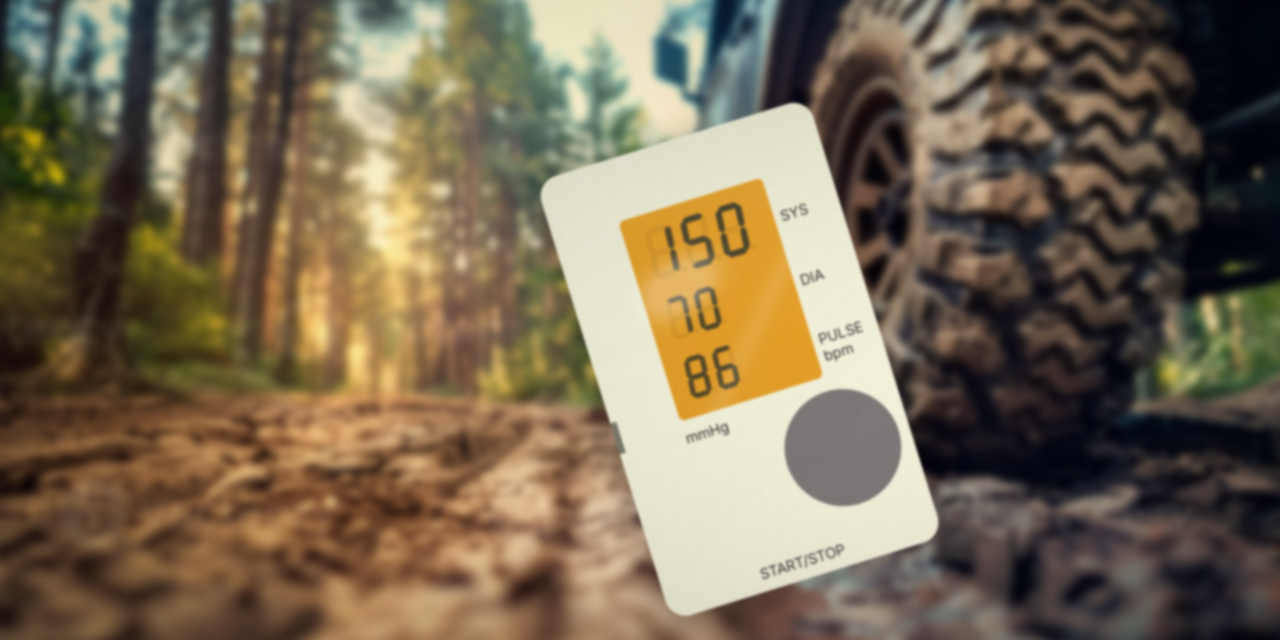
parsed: 86 bpm
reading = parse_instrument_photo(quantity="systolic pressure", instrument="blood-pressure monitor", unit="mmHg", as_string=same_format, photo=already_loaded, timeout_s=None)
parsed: 150 mmHg
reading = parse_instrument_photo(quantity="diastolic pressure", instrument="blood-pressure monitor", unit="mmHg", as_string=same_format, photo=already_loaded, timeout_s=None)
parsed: 70 mmHg
